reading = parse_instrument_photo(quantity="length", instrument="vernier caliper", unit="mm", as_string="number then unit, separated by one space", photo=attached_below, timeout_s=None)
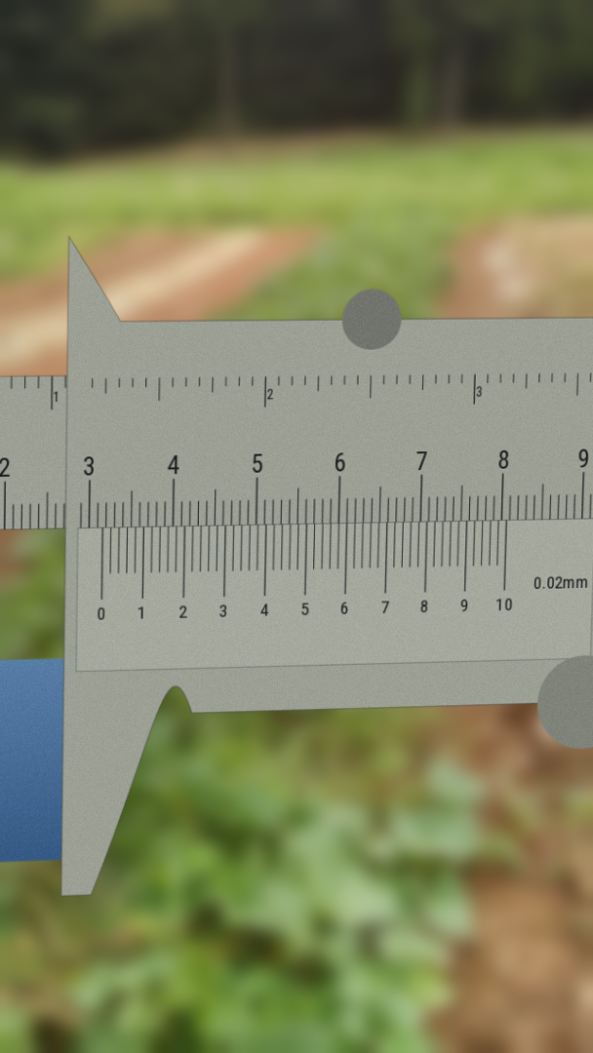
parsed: 31.6 mm
